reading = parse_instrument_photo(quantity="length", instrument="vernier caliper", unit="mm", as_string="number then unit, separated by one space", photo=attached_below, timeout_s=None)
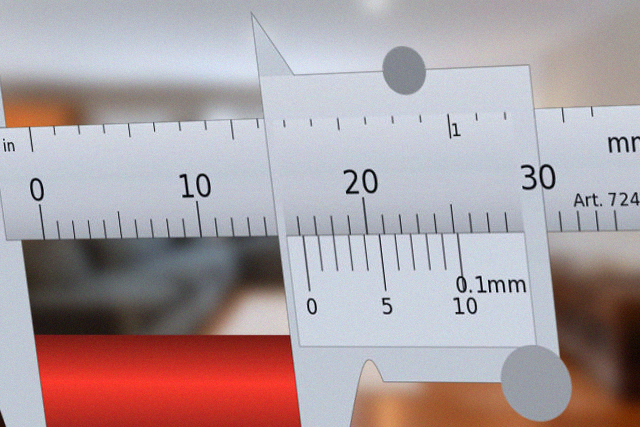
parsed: 16.2 mm
